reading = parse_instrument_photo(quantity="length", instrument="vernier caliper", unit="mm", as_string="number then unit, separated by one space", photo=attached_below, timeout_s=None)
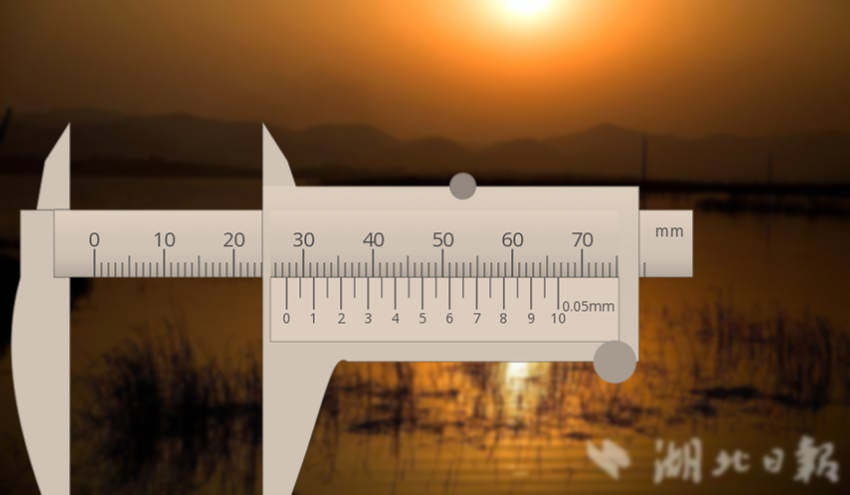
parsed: 27.6 mm
